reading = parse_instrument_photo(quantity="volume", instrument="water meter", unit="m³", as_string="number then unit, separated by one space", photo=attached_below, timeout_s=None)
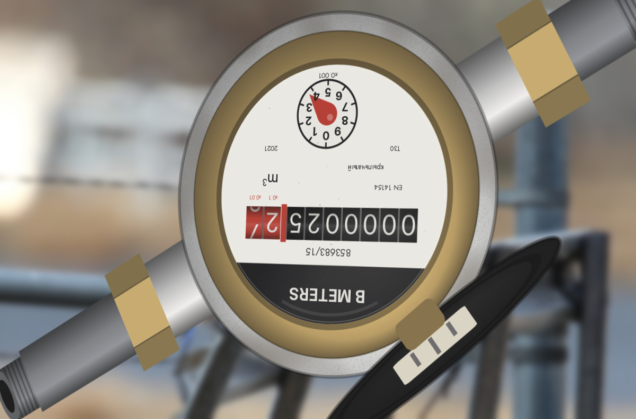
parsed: 25.273 m³
